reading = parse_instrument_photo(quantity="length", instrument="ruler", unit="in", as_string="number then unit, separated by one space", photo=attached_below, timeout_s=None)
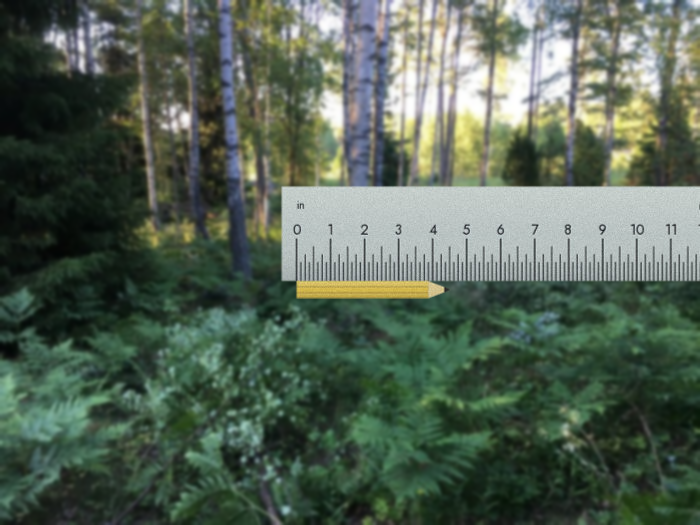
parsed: 4.5 in
